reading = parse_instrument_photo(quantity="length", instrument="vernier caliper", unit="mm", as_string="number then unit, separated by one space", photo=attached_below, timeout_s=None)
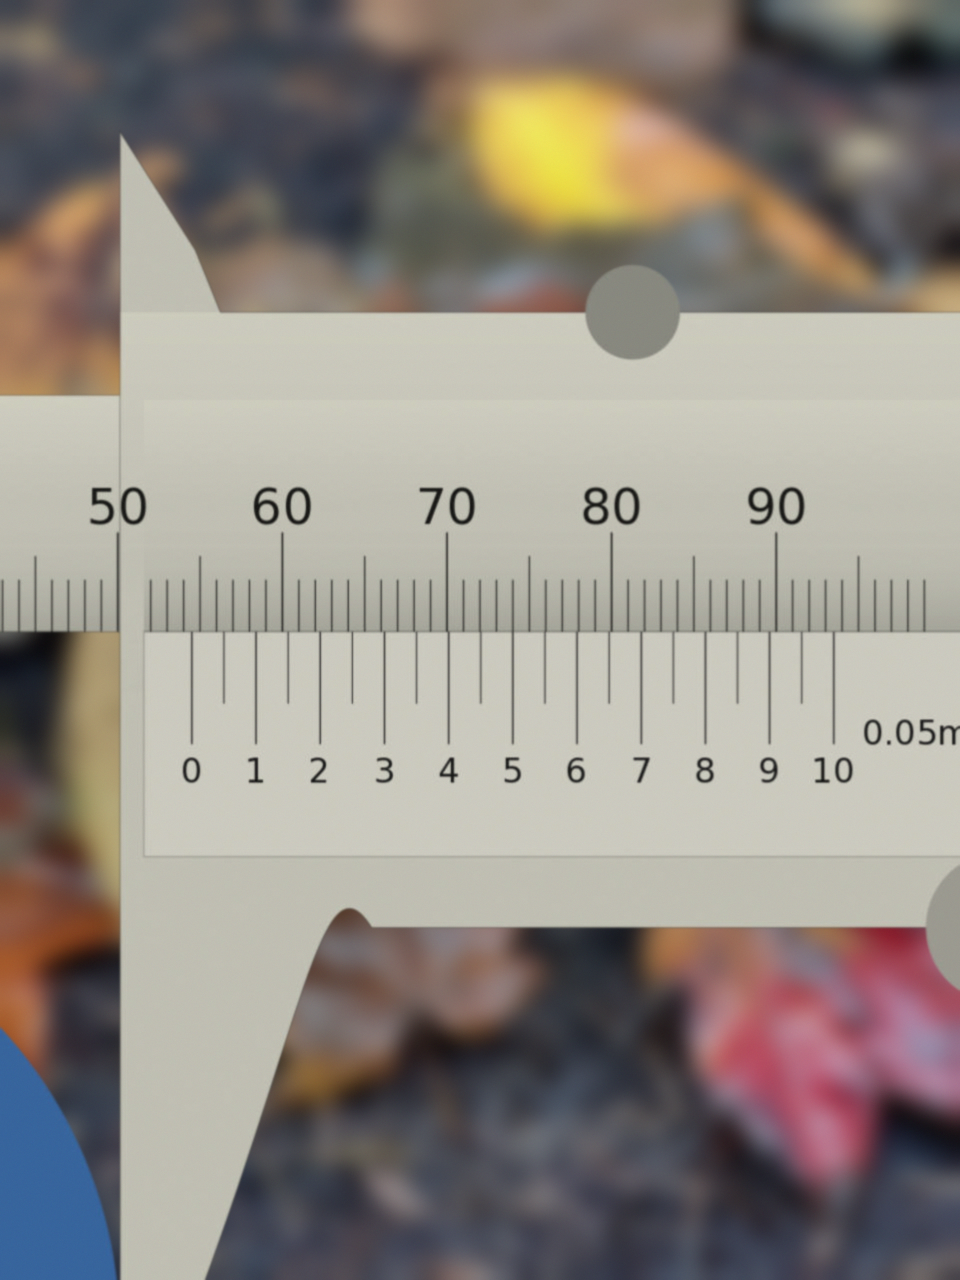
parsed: 54.5 mm
